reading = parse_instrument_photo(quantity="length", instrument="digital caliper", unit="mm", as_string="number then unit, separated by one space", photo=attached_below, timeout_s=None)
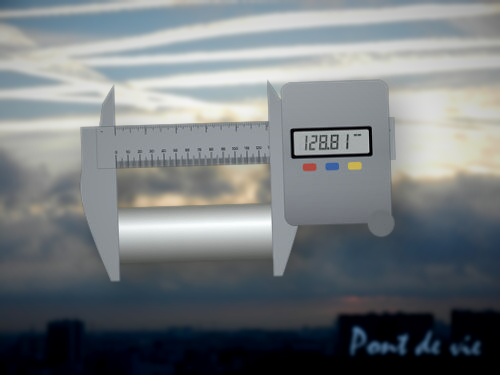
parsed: 128.81 mm
